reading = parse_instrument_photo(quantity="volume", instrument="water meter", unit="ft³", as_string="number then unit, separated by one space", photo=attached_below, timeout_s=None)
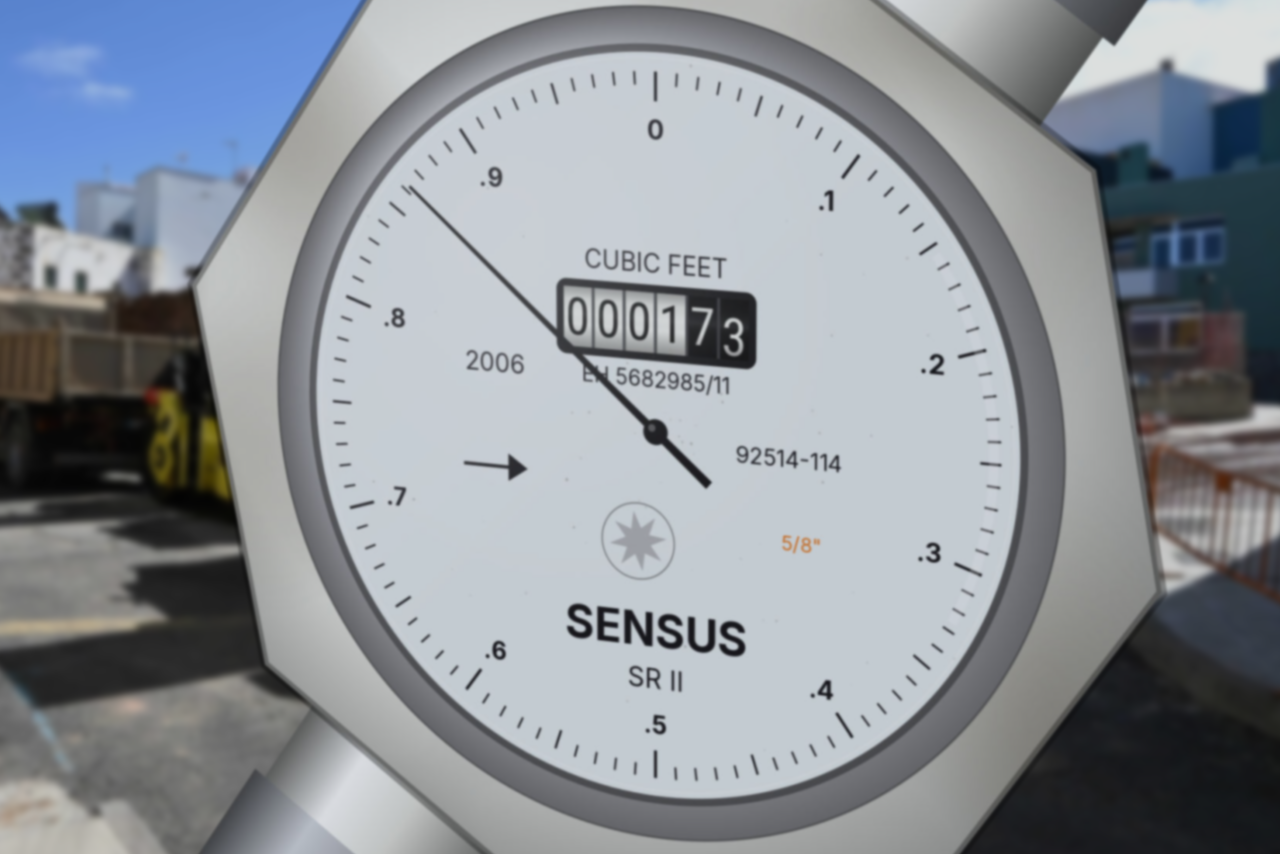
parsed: 172.86 ft³
